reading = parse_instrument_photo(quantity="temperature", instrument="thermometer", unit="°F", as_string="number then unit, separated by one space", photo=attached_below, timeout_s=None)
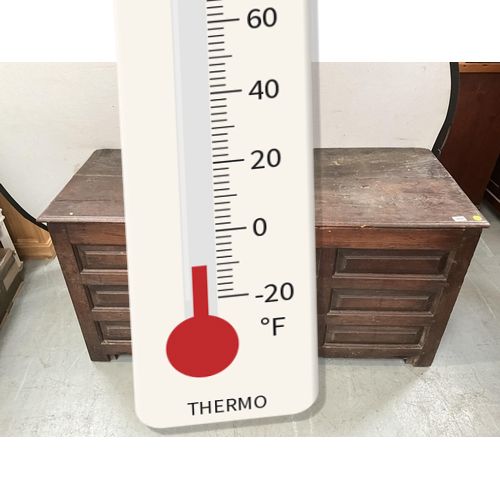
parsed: -10 °F
